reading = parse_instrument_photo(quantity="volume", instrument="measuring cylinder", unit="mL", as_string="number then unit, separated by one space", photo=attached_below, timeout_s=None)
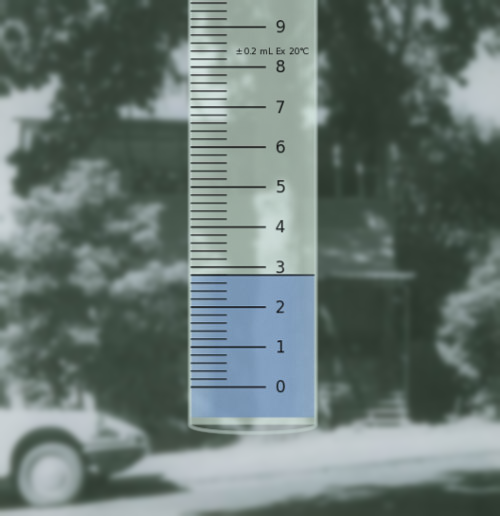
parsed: 2.8 mL
